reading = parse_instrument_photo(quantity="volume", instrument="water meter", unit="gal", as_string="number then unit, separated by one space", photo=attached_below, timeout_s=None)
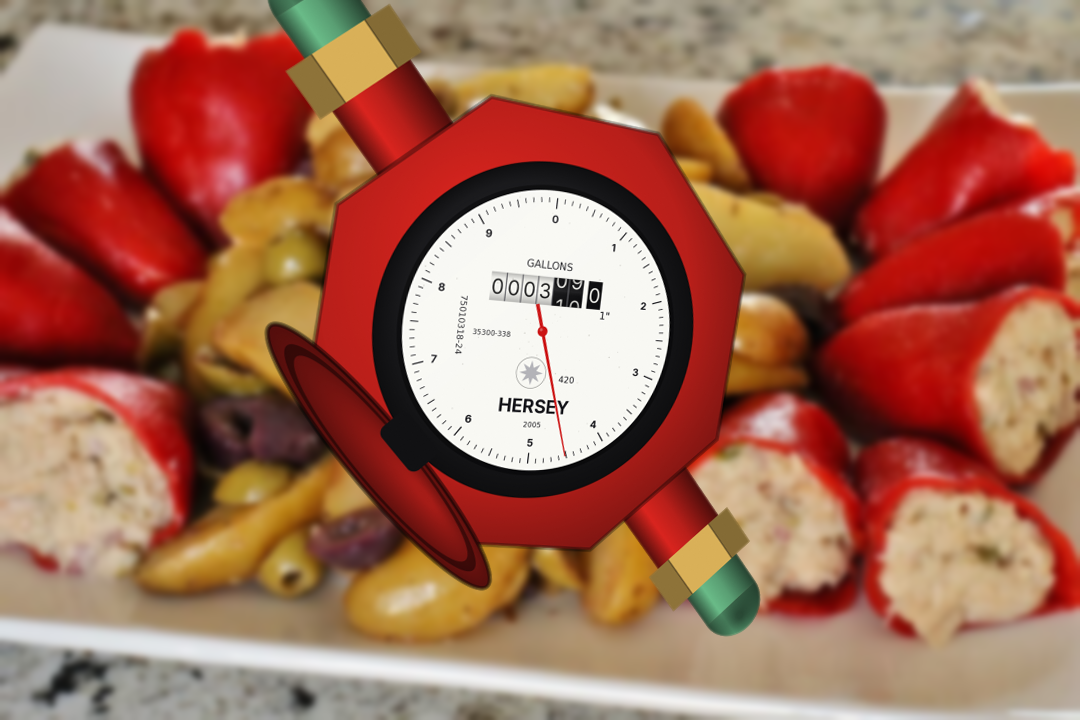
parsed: 3094.5 gal
